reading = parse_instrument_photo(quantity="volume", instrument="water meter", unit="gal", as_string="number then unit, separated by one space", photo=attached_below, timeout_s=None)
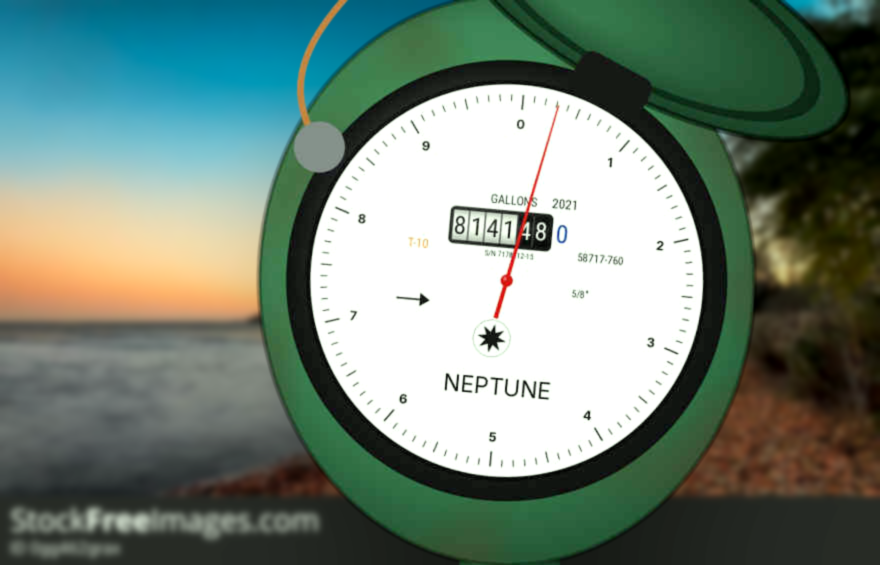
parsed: 8141480.3 gal
